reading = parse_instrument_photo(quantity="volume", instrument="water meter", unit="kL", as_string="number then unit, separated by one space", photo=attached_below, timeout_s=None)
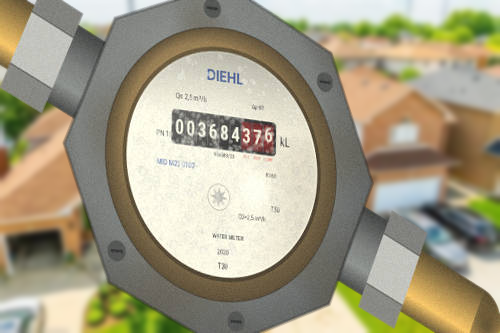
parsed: 3684.376 kL
